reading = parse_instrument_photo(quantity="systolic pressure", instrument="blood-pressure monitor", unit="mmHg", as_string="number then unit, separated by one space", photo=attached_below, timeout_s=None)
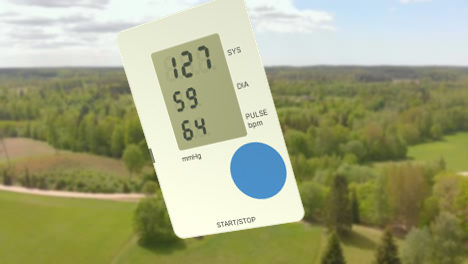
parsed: 127 mmHg
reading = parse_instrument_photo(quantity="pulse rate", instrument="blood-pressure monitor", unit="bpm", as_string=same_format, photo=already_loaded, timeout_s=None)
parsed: 64 bpm
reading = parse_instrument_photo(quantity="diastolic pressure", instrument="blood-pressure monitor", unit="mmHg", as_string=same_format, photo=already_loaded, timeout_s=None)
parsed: 59 mmHg
